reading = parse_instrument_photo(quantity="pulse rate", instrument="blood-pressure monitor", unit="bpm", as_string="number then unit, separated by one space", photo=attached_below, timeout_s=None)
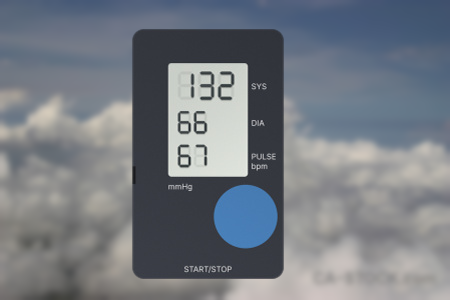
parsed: 67 bpm
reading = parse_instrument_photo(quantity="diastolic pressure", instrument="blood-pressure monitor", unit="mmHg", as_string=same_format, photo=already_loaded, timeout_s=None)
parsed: 66 mmHg
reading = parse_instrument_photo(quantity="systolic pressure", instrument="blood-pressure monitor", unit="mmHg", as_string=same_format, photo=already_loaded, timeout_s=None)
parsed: 132 mmHg
